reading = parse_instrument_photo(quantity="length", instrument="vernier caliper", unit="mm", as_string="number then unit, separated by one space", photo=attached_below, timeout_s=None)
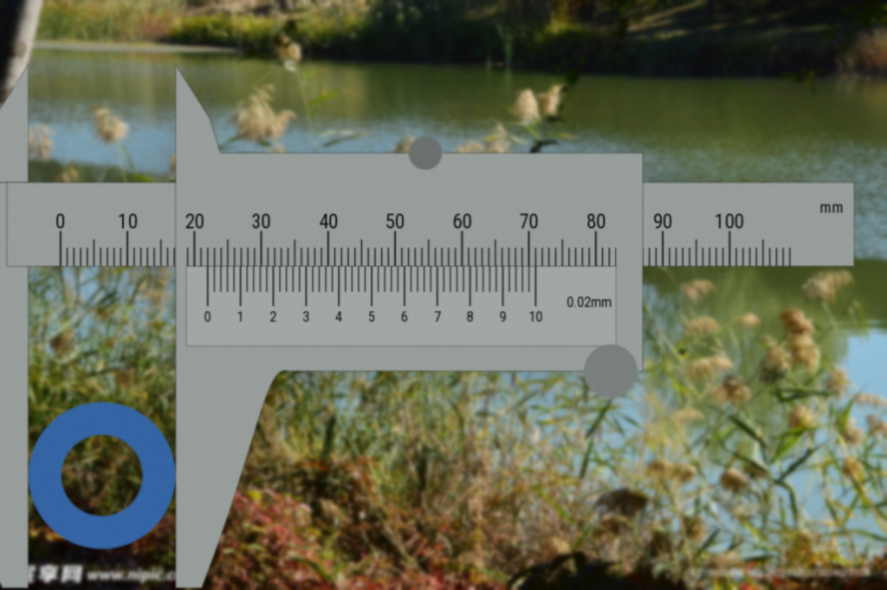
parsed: 22.0 mm
